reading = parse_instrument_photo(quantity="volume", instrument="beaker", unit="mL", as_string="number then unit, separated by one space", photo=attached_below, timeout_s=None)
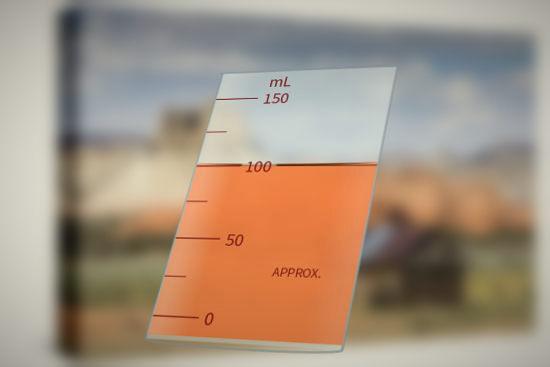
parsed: 100 mL
